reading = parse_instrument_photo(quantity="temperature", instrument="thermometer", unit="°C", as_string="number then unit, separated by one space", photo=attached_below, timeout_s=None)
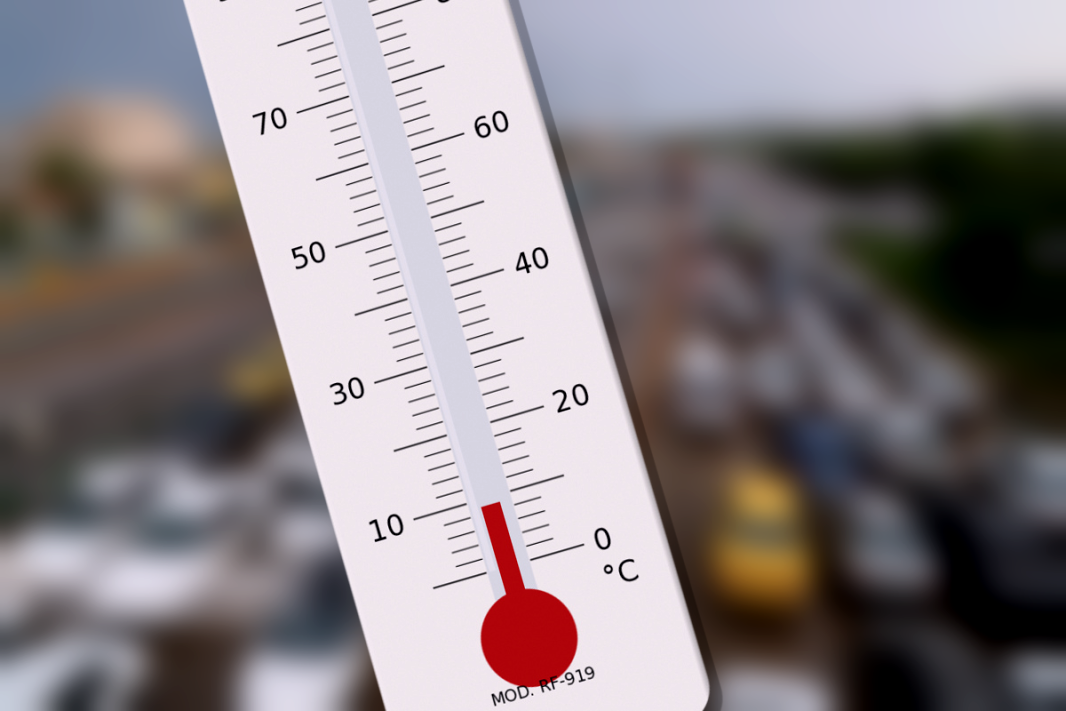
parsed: 9 °C
